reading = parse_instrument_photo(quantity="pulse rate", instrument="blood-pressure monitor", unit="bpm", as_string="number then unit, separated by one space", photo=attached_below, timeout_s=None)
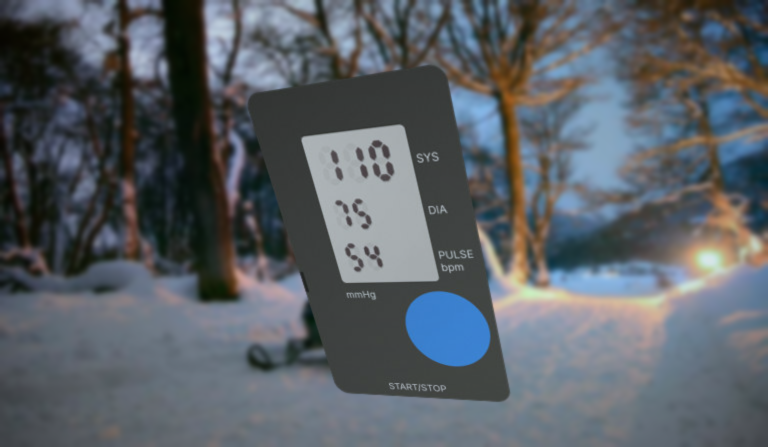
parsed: 54 bpm
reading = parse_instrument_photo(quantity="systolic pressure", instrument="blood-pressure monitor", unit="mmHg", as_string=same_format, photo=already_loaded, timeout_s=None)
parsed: 110 mmHg
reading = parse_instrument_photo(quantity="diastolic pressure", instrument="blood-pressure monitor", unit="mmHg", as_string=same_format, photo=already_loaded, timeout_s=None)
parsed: 75 mmHg
